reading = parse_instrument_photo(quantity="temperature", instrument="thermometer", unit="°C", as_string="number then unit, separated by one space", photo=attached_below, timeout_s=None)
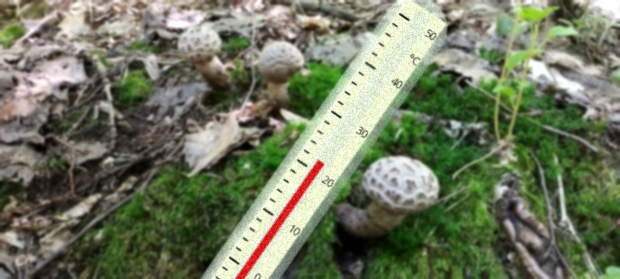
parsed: 22 °C
